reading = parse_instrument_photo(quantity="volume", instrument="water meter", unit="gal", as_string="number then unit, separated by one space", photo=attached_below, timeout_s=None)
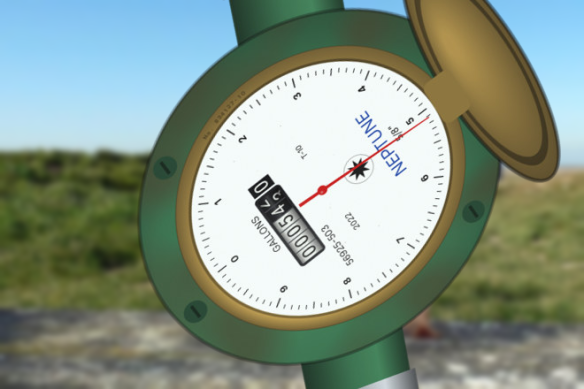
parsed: 5425.1 gal
